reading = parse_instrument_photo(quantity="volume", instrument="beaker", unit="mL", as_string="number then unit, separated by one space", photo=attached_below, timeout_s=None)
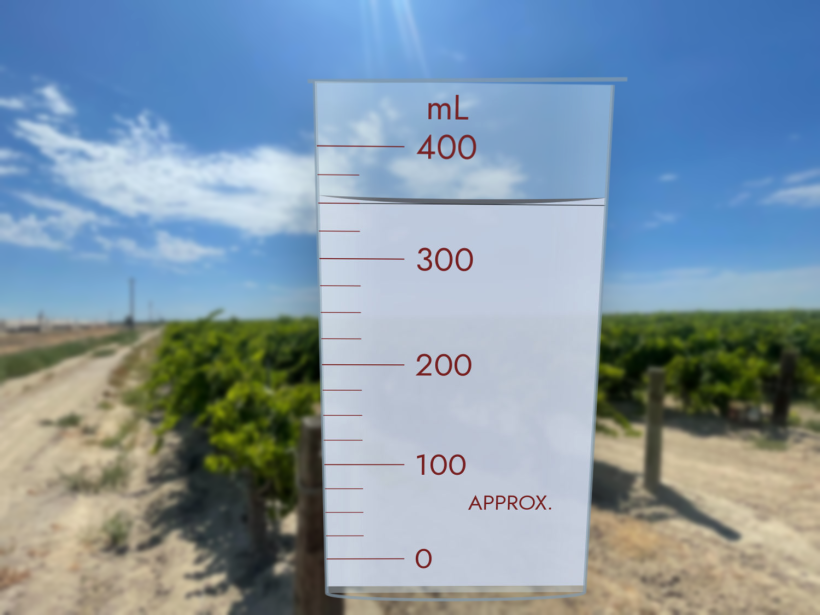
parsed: 350 mL
